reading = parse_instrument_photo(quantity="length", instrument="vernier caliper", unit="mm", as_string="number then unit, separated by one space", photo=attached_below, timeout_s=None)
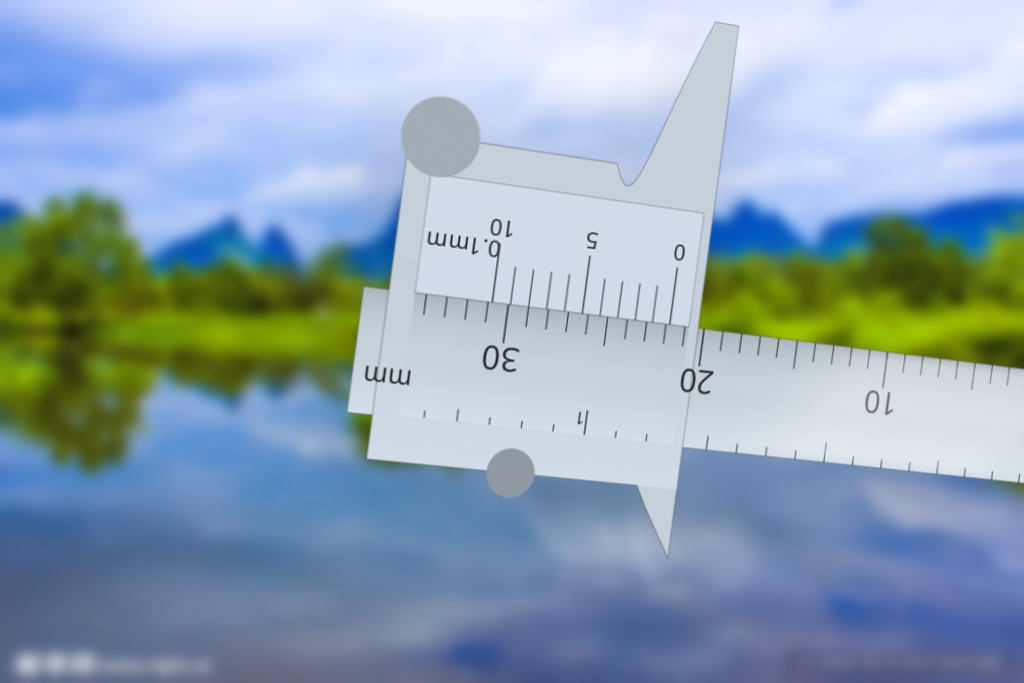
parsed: 21.8 mm
